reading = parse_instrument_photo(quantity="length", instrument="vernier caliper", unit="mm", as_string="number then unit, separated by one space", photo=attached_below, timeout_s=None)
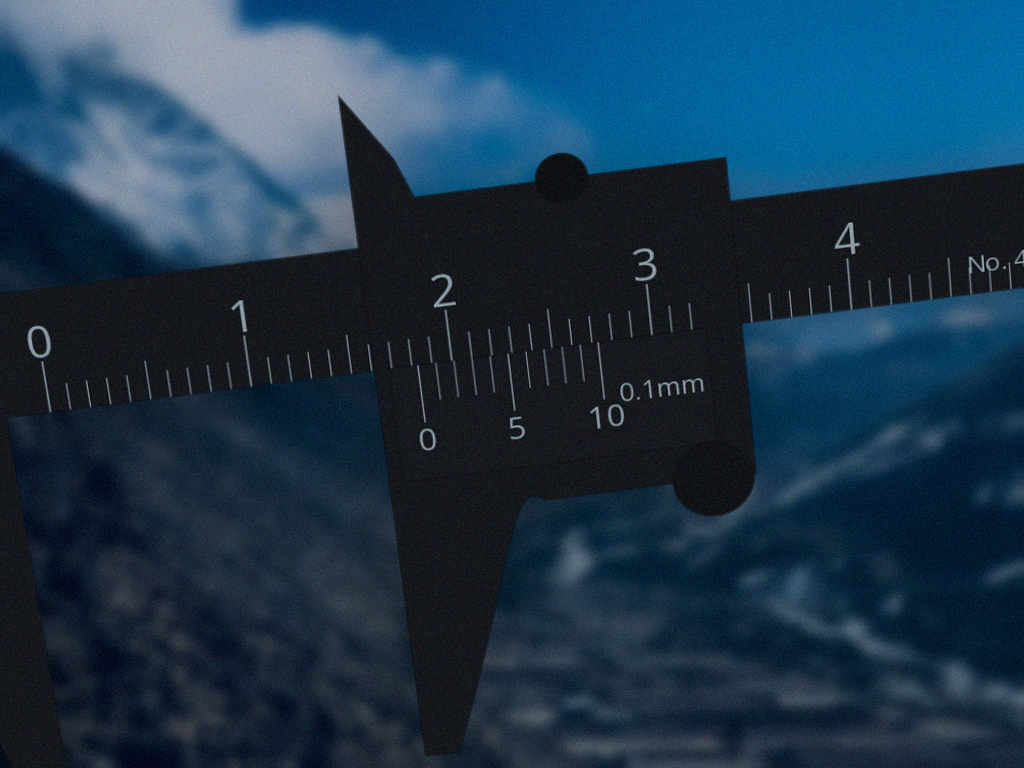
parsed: 18.3 mm
